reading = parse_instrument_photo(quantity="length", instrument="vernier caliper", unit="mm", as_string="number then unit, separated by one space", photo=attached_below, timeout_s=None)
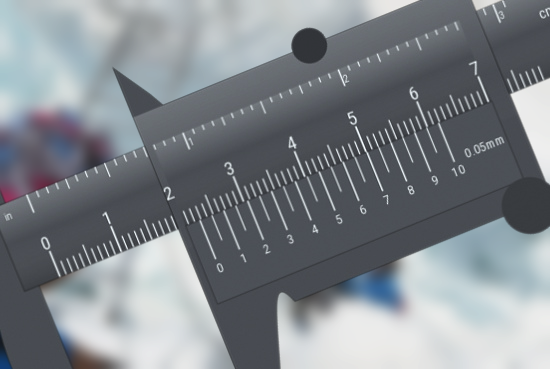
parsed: 22.8 mm
